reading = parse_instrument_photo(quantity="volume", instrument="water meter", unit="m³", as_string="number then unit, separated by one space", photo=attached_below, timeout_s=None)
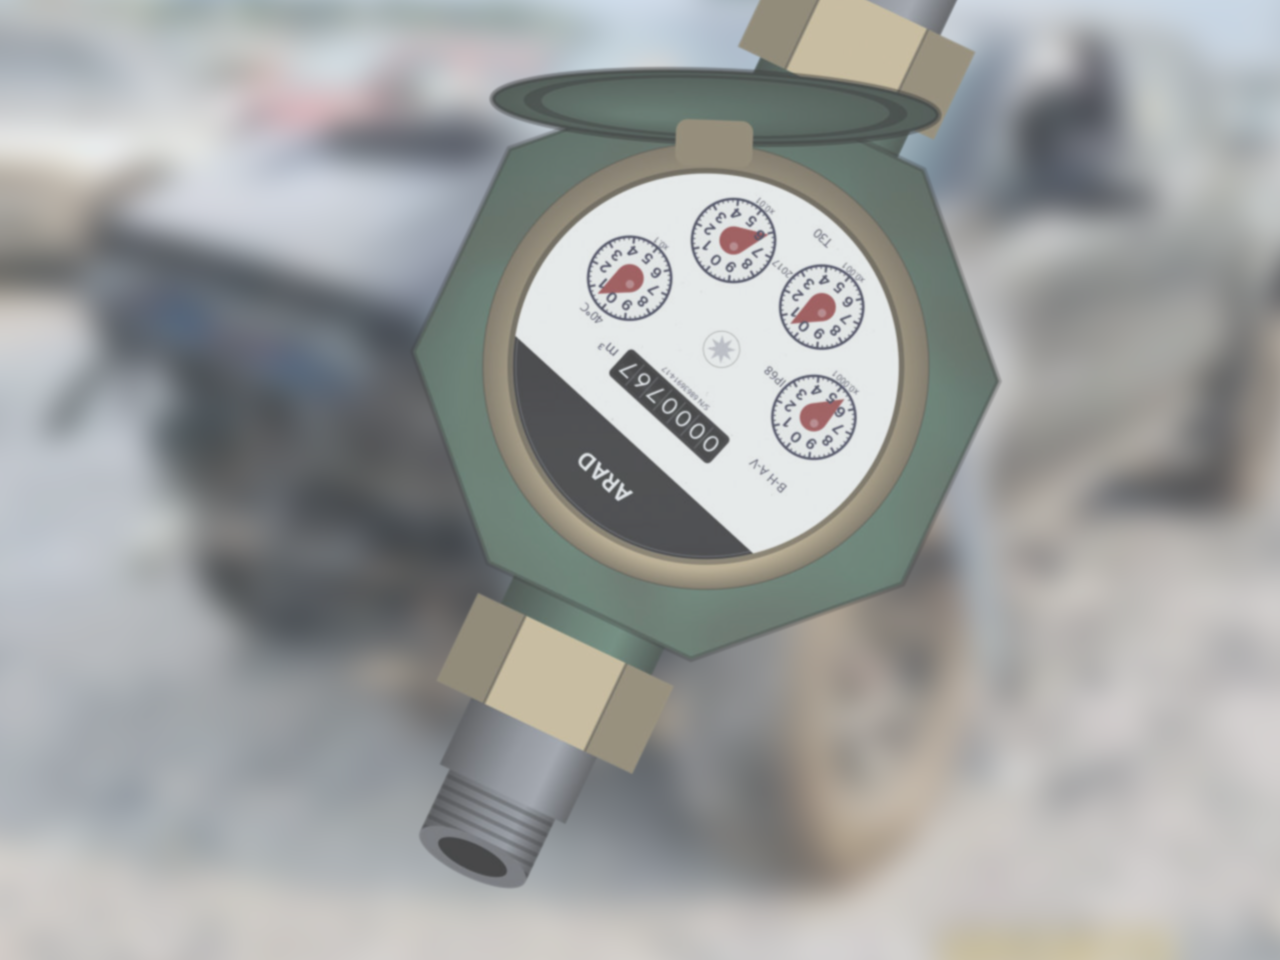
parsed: 767.0605 m³
